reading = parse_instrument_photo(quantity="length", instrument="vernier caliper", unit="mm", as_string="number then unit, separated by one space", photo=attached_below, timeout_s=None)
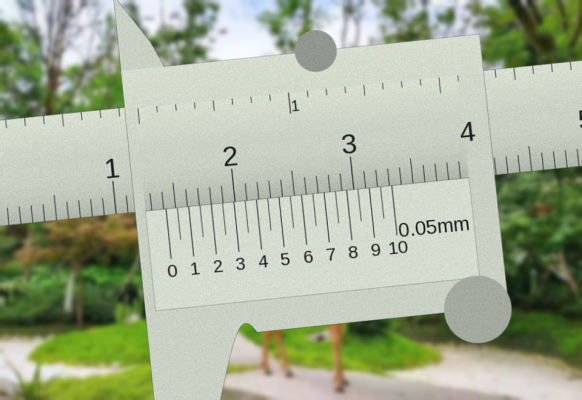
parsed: 14.2 mm
